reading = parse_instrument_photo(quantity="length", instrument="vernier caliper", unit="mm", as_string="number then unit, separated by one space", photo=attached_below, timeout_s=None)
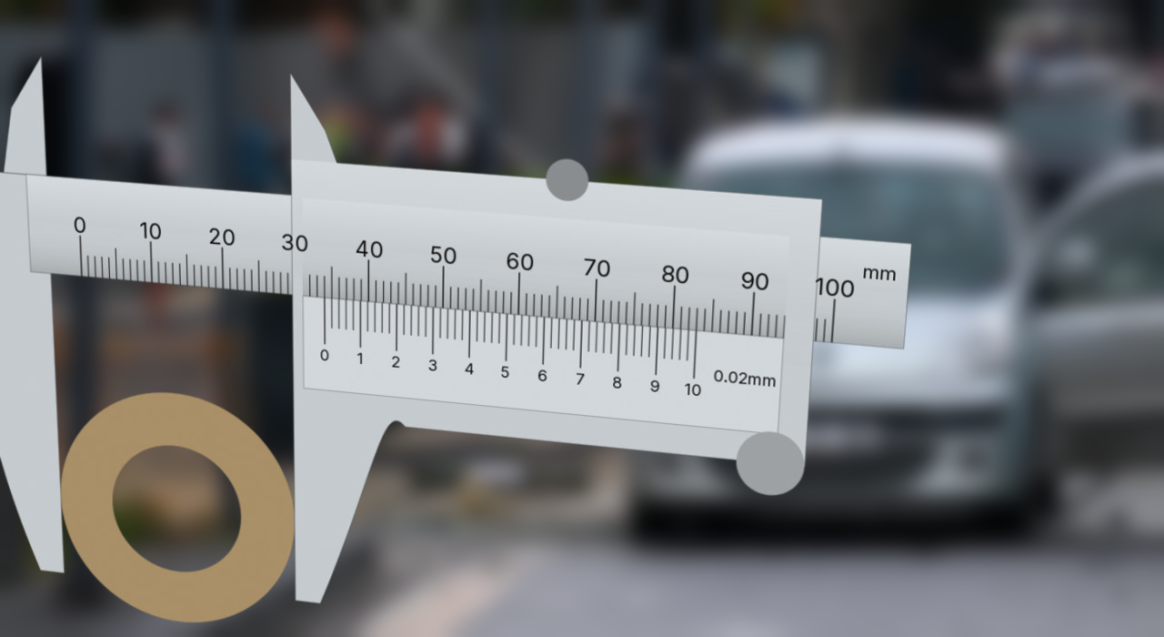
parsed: 34.0 mm
